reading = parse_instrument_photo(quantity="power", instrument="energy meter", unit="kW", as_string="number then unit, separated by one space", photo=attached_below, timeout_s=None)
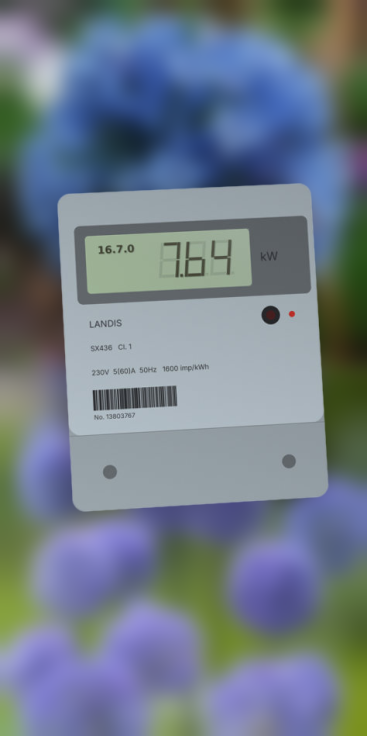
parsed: 7.64 kW
